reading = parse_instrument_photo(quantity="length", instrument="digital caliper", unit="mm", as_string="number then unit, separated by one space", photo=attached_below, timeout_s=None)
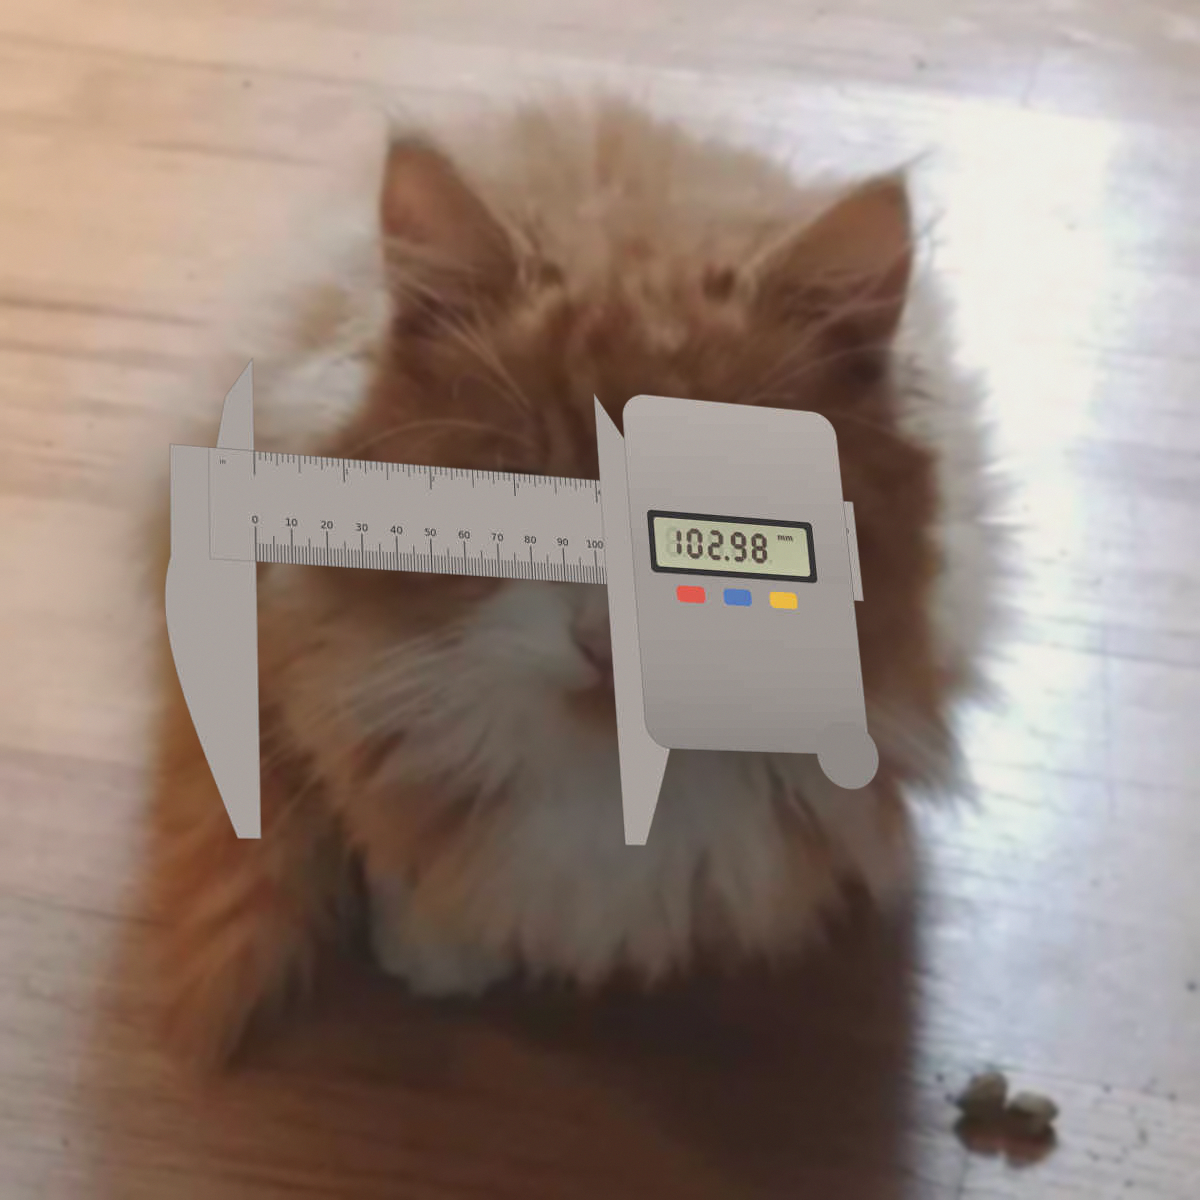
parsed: 102.98 mm
